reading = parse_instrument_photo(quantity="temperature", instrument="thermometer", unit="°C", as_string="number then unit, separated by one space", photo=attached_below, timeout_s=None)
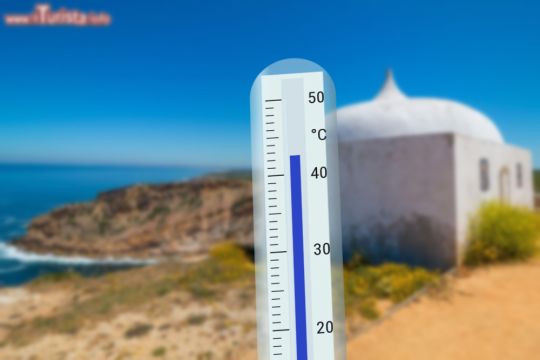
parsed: 42.5 °C
